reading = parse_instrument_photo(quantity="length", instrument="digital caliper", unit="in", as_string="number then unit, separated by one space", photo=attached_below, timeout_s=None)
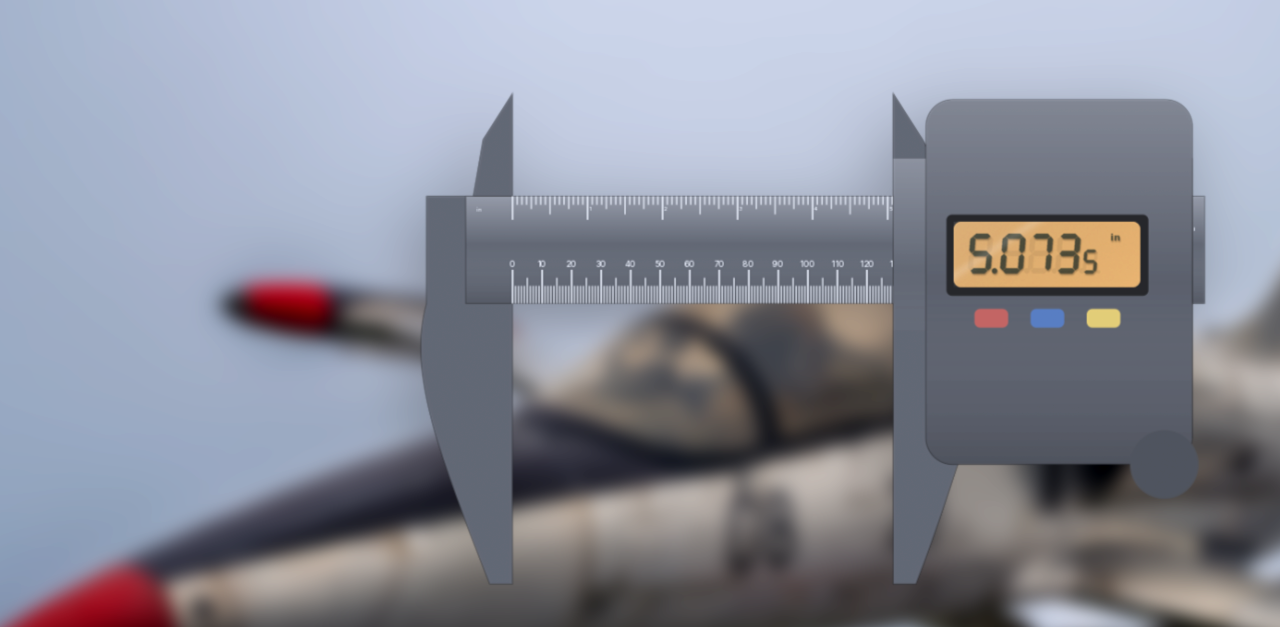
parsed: 5.0735 in
